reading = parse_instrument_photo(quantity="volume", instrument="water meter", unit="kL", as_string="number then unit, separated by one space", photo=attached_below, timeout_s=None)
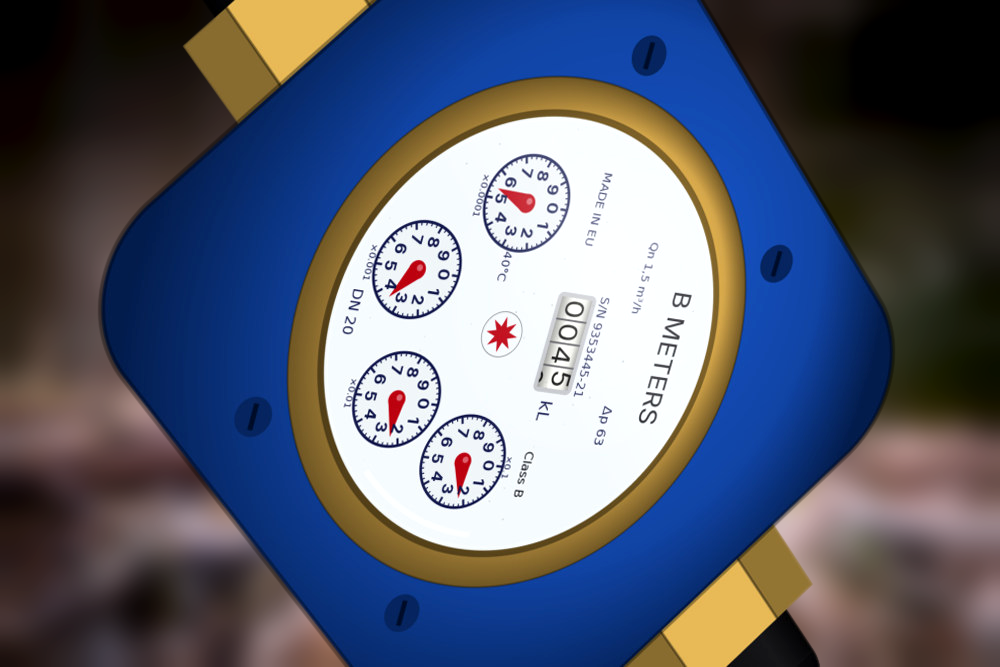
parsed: 45.2235 kL
